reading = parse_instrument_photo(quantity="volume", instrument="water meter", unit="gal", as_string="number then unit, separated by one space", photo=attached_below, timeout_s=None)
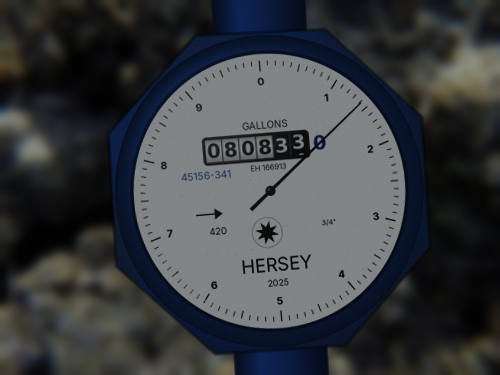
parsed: 808331.4 gal
